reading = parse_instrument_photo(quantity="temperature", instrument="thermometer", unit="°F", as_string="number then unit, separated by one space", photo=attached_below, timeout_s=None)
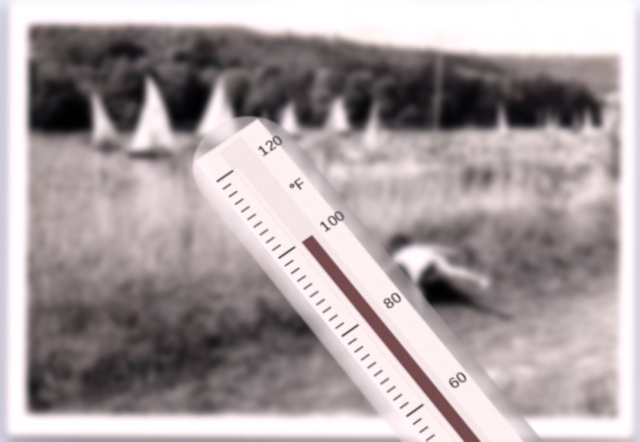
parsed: 100 °F
